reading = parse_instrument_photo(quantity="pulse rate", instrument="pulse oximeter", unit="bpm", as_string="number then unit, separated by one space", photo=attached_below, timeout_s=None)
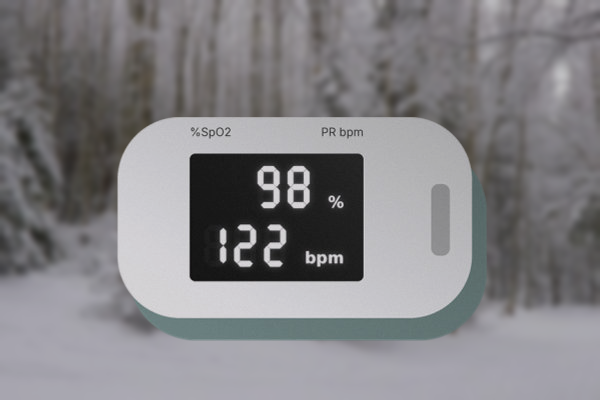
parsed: 122 bpm
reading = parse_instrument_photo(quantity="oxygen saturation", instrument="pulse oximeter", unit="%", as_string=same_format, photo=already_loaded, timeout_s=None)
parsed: 98 %
